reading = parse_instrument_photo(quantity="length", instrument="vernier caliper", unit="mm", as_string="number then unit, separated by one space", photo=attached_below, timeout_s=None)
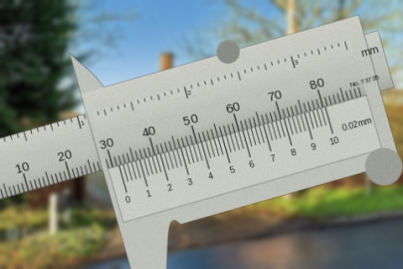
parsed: 31.5 mm
